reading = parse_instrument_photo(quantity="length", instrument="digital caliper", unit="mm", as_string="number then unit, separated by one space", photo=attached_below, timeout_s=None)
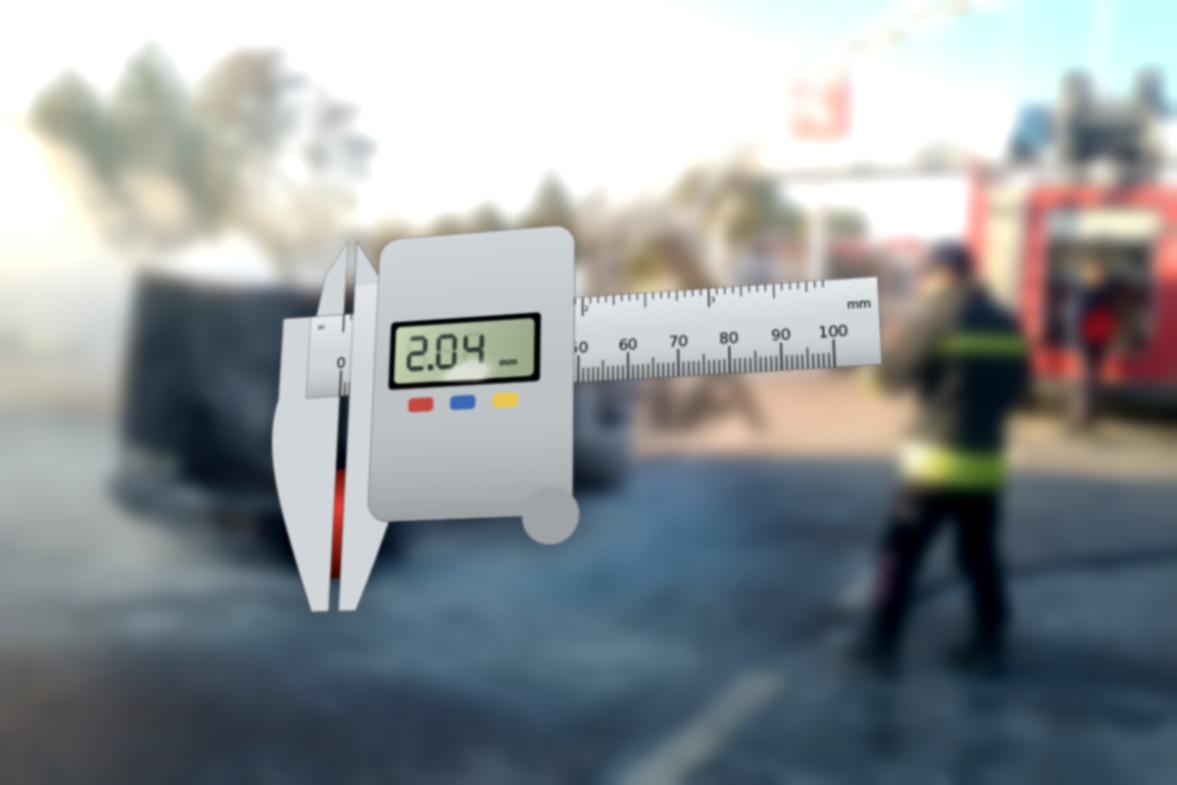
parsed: 2.04 mm
